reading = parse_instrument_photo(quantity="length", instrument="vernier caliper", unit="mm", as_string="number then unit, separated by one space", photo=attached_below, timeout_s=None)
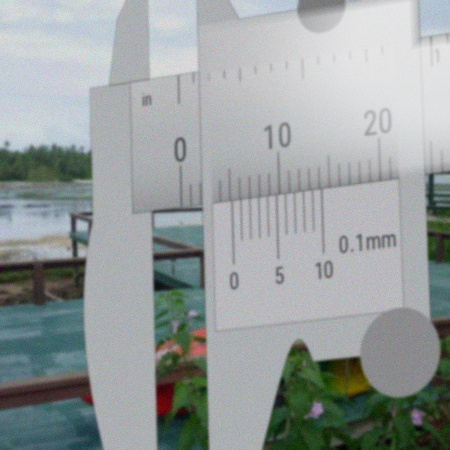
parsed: 5.2 mm
